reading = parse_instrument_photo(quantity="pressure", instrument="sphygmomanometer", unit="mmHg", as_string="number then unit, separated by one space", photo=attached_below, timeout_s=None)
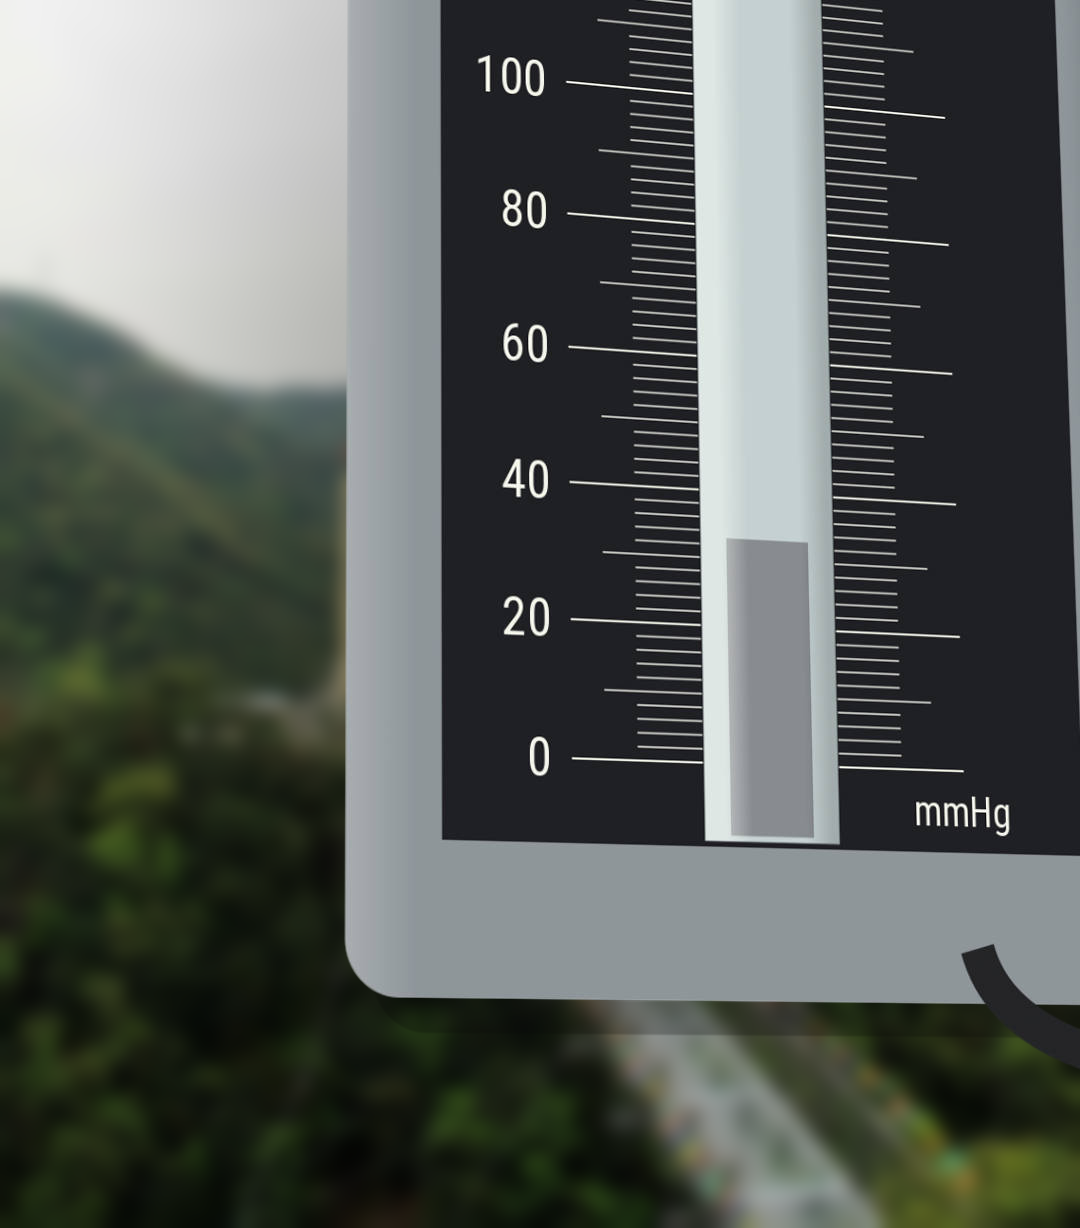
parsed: 33 mmHg
